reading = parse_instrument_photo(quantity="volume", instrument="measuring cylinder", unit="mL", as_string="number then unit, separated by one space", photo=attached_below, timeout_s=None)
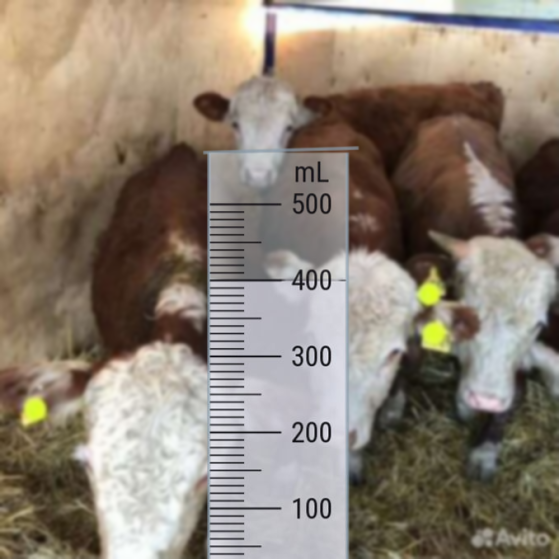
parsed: 400 mL
